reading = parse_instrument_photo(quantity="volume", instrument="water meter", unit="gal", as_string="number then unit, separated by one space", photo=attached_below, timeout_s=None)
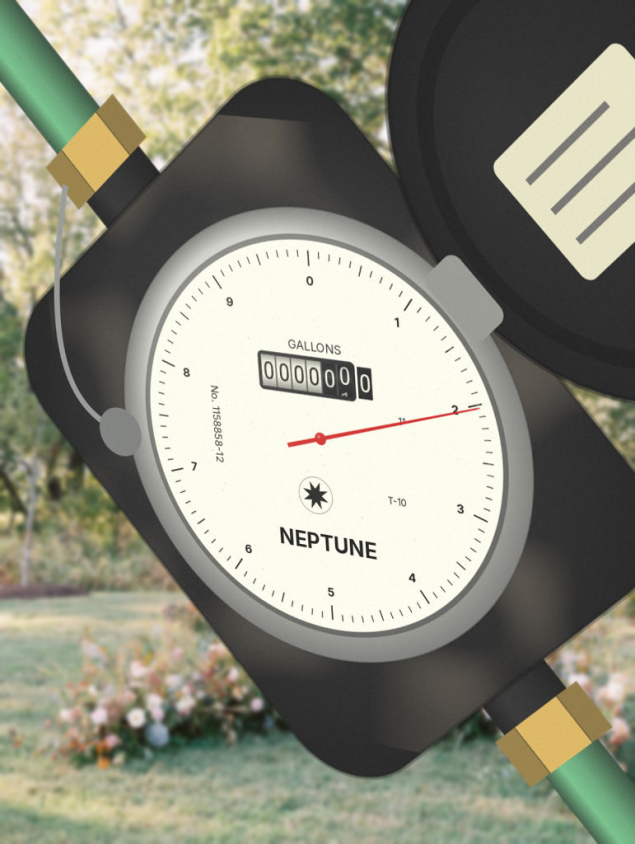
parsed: 2.0 gal
